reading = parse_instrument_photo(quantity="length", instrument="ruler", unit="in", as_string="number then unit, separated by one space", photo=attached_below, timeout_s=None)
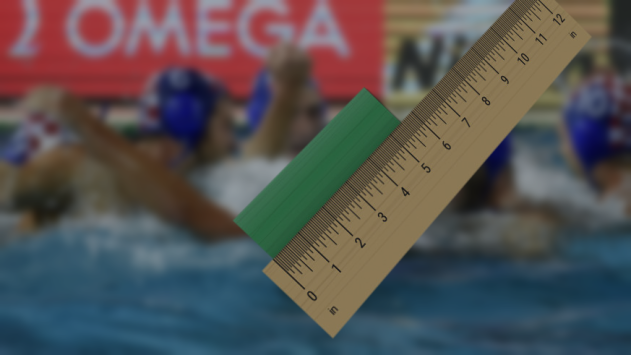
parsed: 5.5 in
